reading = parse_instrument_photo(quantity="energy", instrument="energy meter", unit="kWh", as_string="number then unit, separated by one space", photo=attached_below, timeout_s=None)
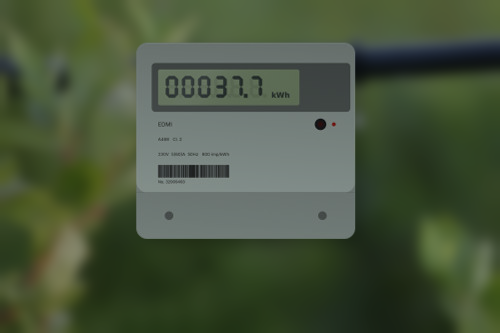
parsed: 37.7 kWh
